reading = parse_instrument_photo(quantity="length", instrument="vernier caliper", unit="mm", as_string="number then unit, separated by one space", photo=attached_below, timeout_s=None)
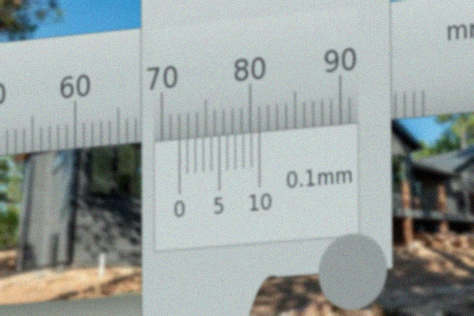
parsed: 72.0 mm
